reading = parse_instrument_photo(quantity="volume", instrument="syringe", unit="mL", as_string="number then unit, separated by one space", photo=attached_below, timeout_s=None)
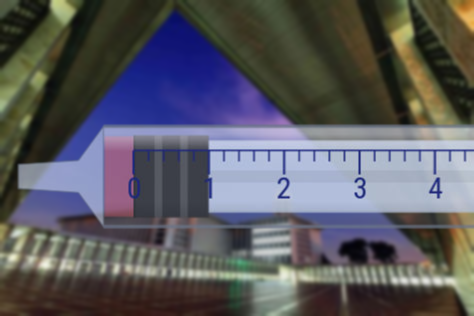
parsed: 0 mL
